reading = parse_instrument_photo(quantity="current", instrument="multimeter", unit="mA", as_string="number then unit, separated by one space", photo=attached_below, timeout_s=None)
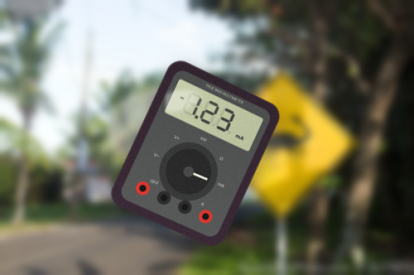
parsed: -1.23 mA
